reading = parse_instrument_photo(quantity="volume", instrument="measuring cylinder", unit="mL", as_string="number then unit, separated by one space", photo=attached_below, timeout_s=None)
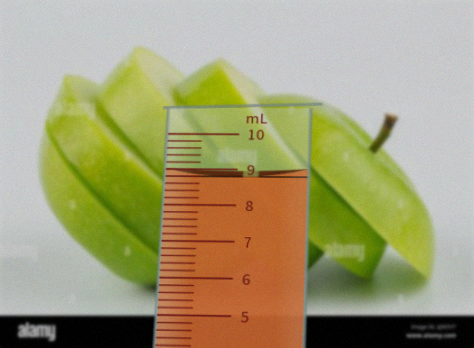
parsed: 8.8 mL
